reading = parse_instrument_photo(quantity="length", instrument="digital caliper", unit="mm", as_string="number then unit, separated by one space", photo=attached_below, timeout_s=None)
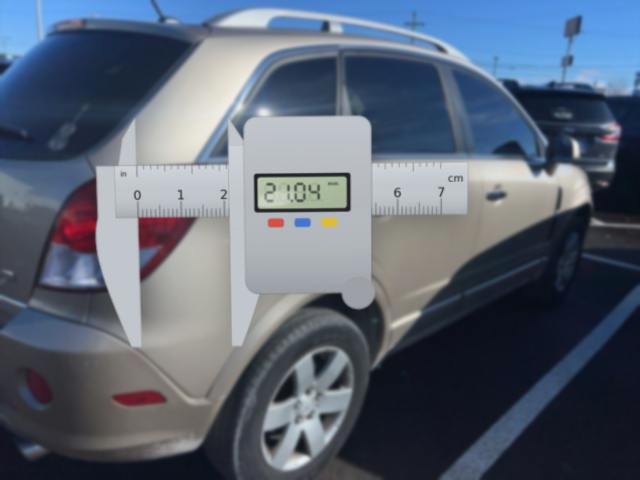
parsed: 21.04 mm
